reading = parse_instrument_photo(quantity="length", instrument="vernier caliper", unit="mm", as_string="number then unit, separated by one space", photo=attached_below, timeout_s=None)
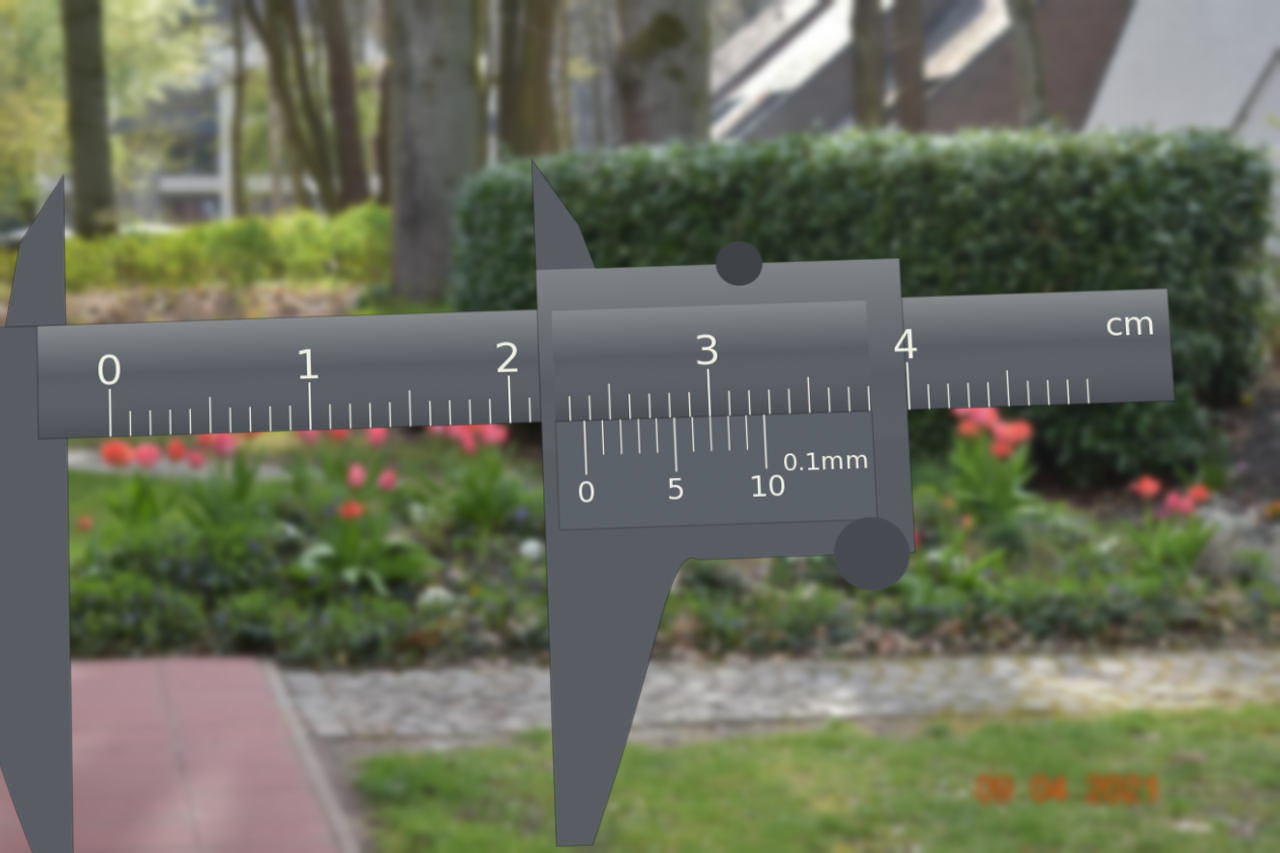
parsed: 23.7 mm
